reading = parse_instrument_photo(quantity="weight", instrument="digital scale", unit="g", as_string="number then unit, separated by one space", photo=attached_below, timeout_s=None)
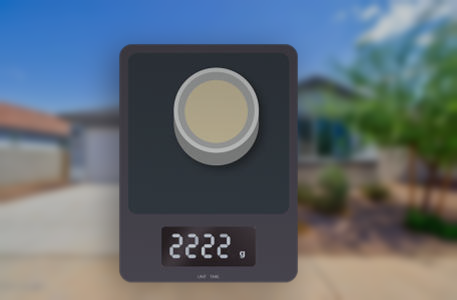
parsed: 2222 g
